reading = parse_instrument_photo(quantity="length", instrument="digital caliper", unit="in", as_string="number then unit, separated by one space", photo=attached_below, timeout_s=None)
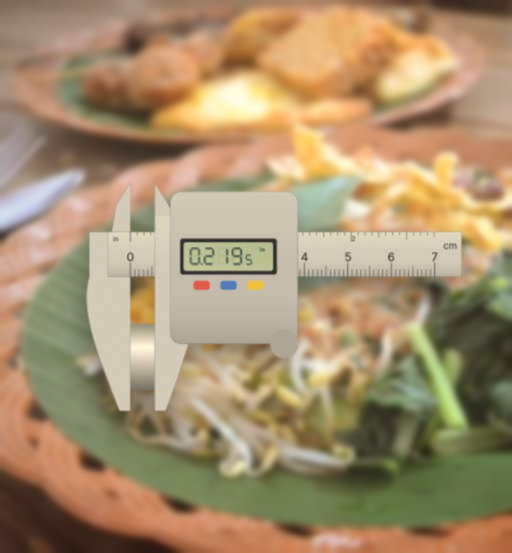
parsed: 0.2195 in
